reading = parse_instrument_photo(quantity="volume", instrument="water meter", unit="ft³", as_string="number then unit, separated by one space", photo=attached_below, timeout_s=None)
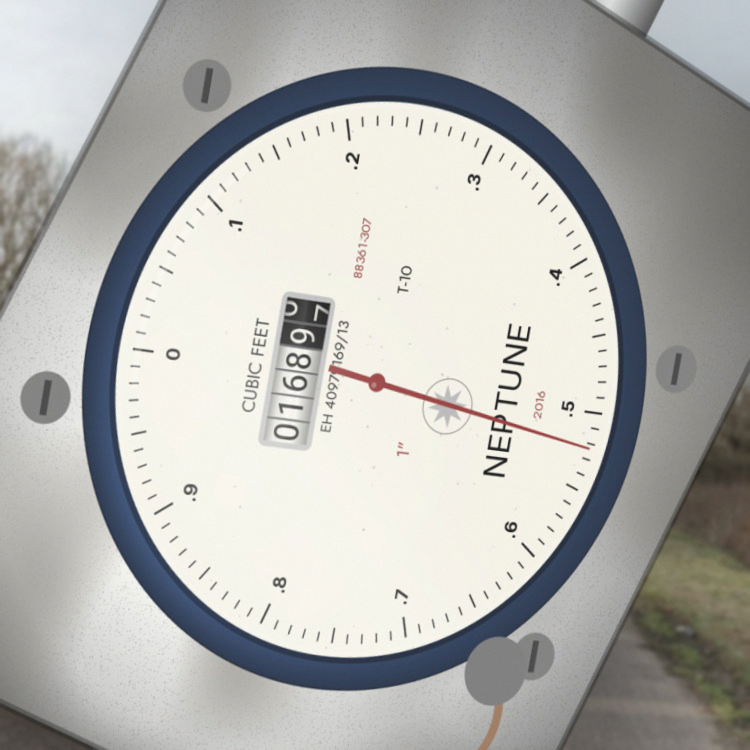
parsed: 16896.52 ft³
